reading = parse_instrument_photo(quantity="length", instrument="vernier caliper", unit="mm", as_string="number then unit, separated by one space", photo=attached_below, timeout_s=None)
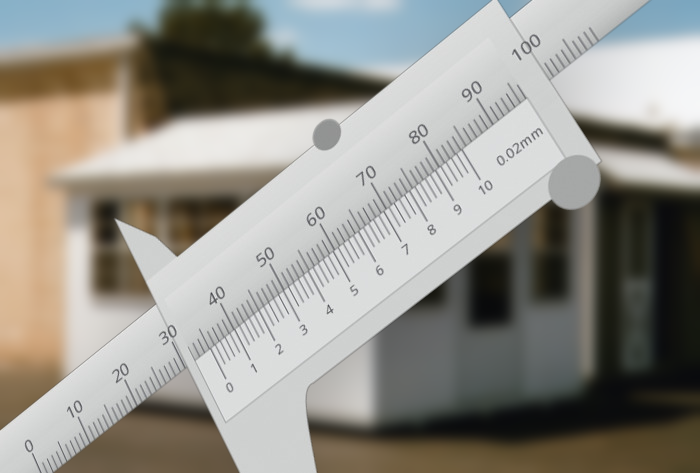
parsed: 35.2 mm
